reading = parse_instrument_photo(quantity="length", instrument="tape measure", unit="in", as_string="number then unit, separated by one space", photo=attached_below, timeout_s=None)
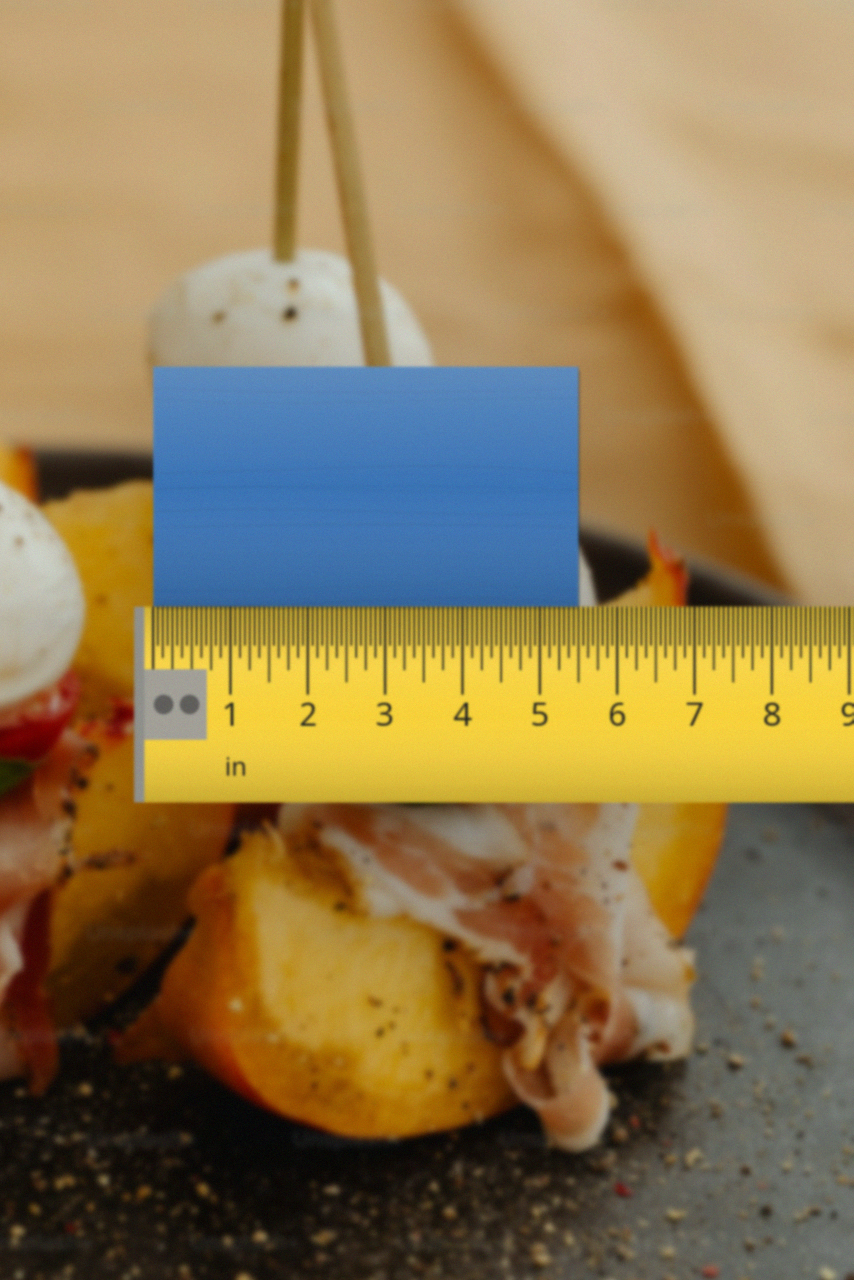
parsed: 5.5 in
